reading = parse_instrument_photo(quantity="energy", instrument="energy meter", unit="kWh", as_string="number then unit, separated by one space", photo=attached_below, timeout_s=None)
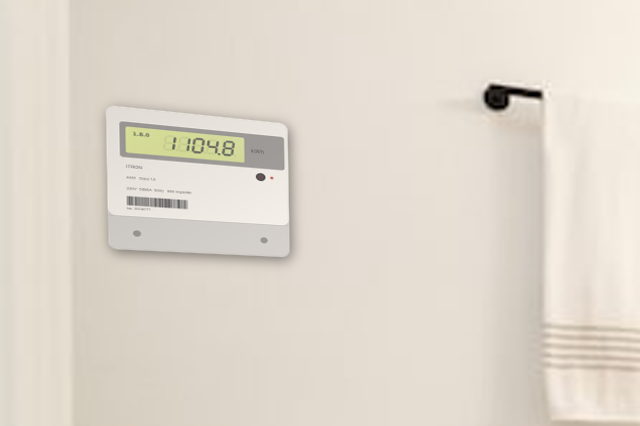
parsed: 1104.8 kWh
